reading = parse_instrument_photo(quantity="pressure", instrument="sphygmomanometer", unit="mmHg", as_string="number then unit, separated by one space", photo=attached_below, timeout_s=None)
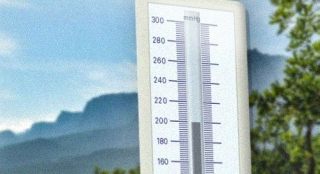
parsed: 200 mmHg
